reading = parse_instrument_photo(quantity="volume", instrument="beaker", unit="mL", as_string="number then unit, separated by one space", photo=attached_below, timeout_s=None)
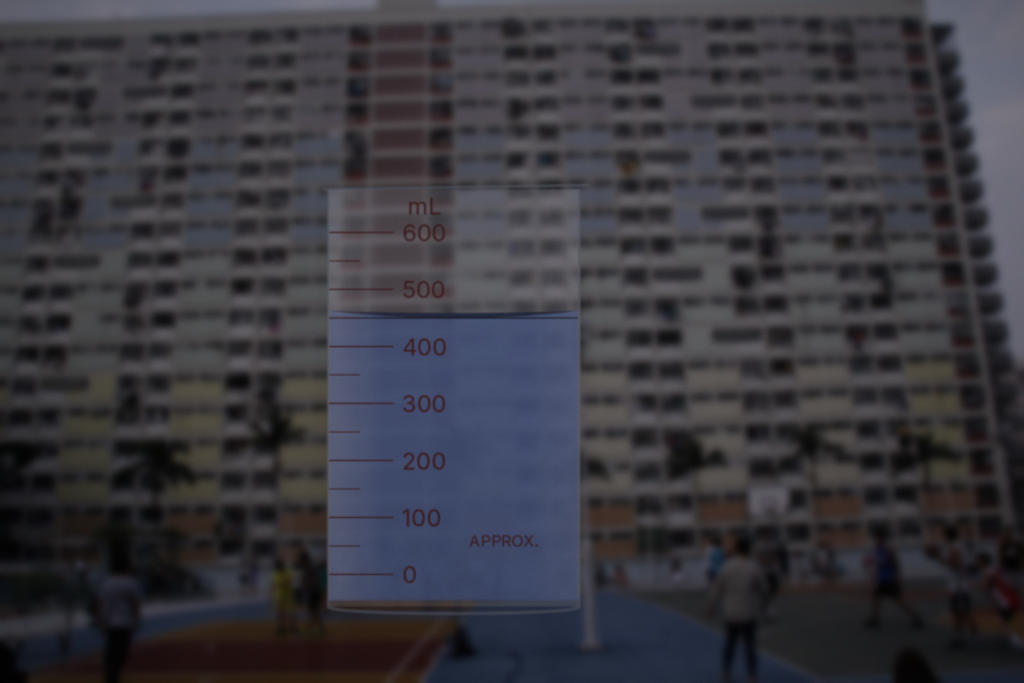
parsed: 450 mL
